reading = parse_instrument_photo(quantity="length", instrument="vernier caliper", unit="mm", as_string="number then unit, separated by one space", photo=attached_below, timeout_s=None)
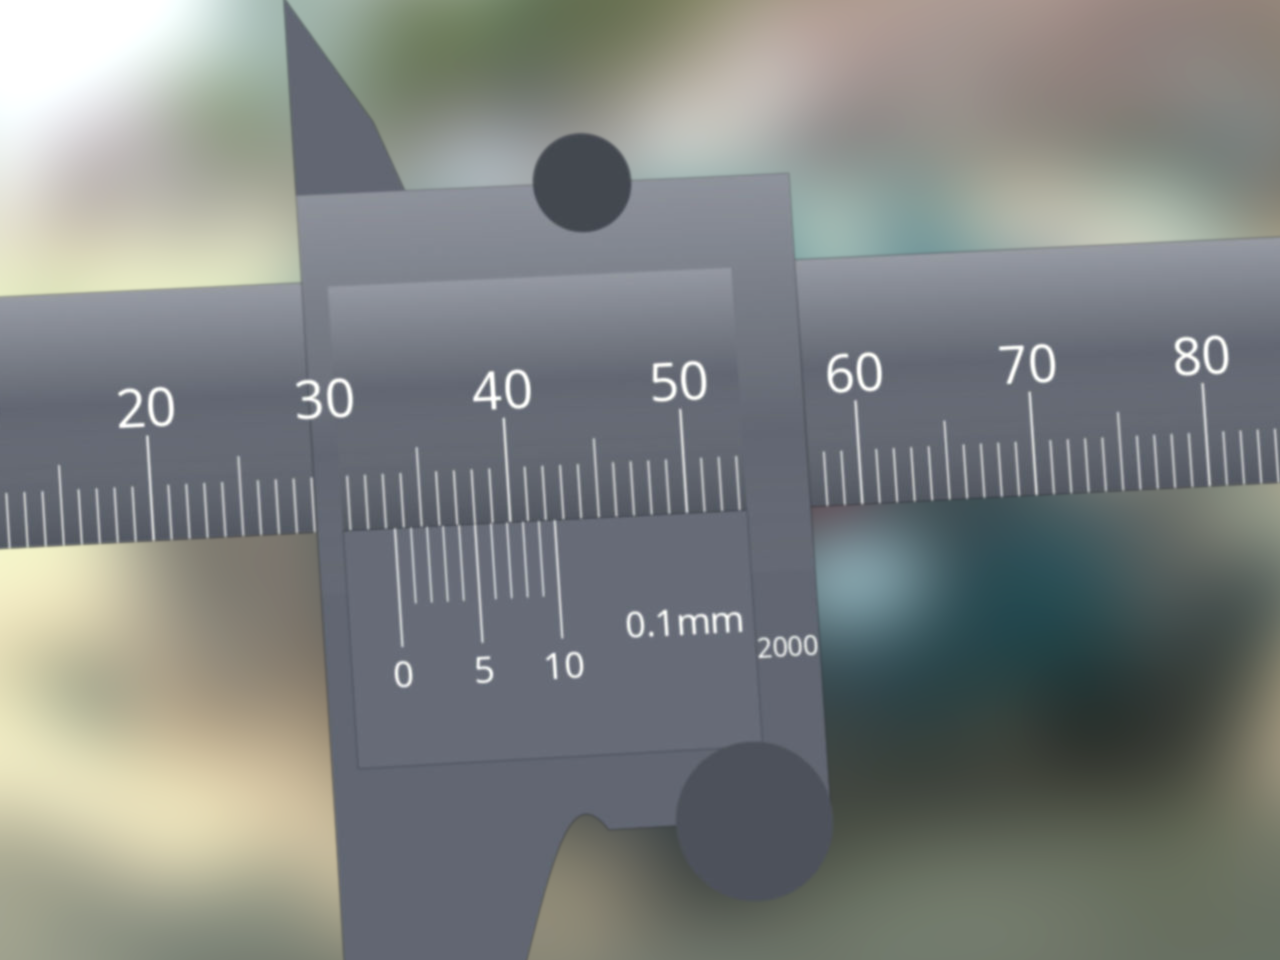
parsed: 33.5 mm
